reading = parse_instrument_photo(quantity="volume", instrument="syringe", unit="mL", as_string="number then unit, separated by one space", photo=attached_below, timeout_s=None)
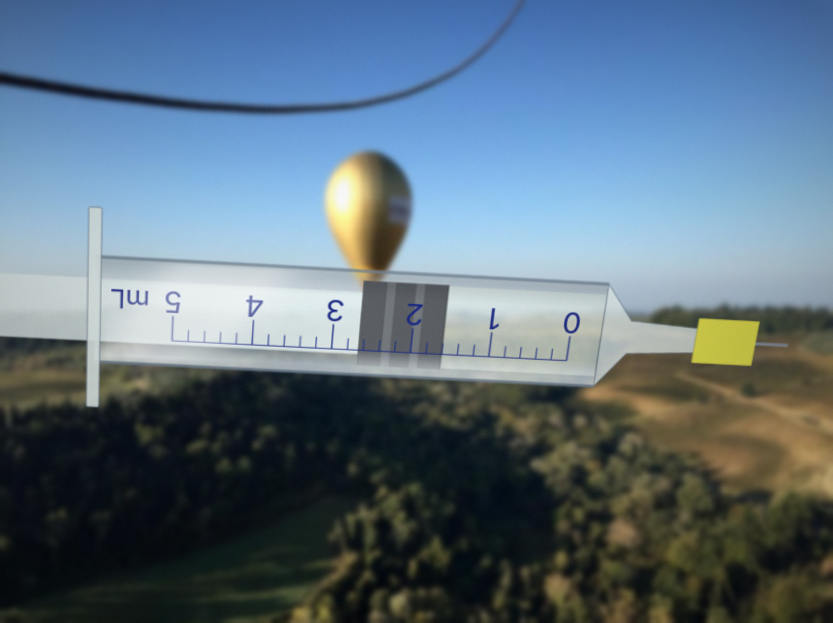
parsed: 1.6 mL
